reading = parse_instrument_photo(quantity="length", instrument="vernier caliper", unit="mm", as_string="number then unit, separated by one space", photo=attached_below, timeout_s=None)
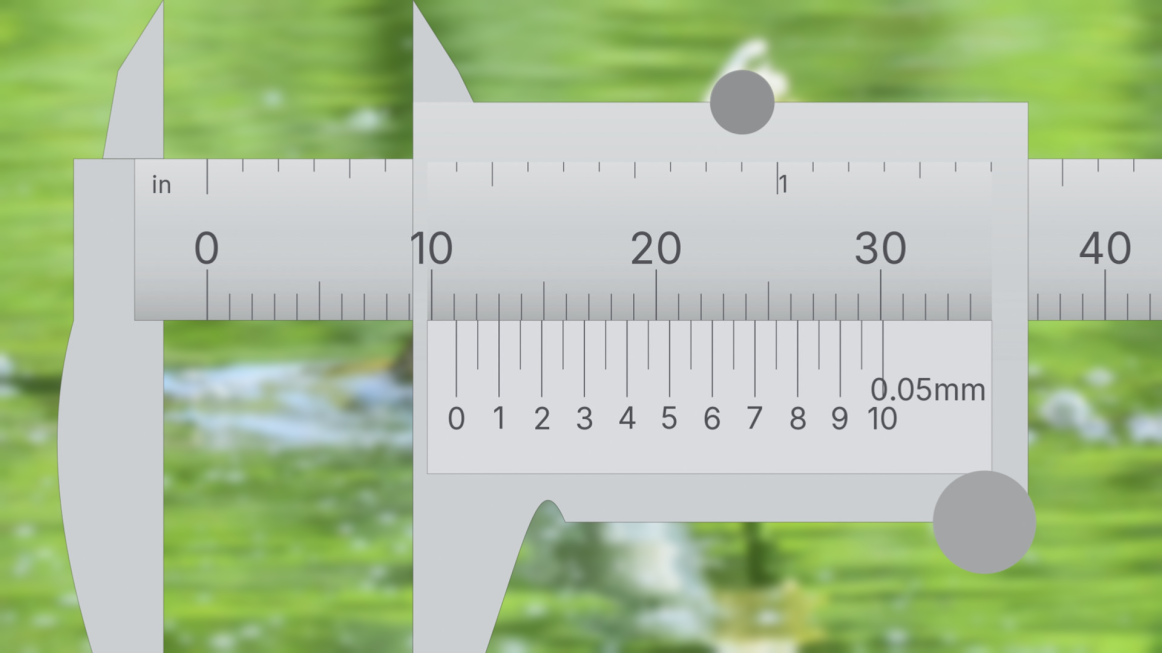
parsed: 11.10 mm
